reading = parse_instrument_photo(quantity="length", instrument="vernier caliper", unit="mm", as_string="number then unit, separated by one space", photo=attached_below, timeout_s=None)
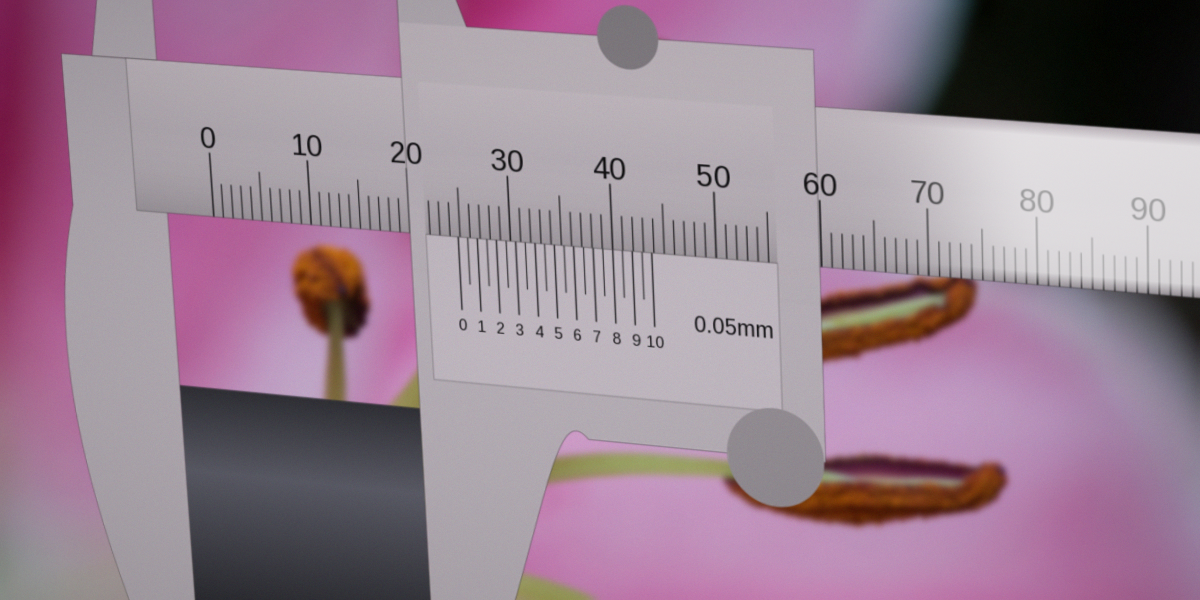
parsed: 24.8 mm
